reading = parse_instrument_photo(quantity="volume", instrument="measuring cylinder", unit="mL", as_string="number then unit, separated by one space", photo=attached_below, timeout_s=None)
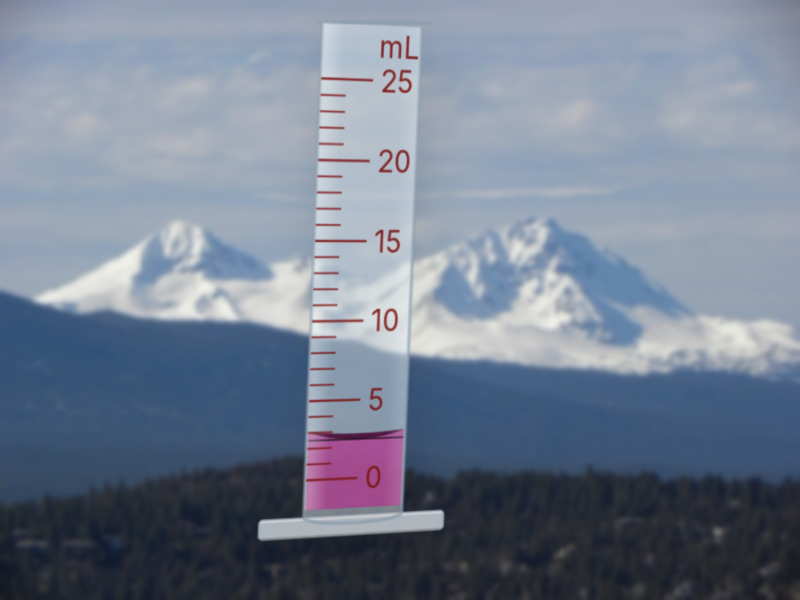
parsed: 2.5 mL
